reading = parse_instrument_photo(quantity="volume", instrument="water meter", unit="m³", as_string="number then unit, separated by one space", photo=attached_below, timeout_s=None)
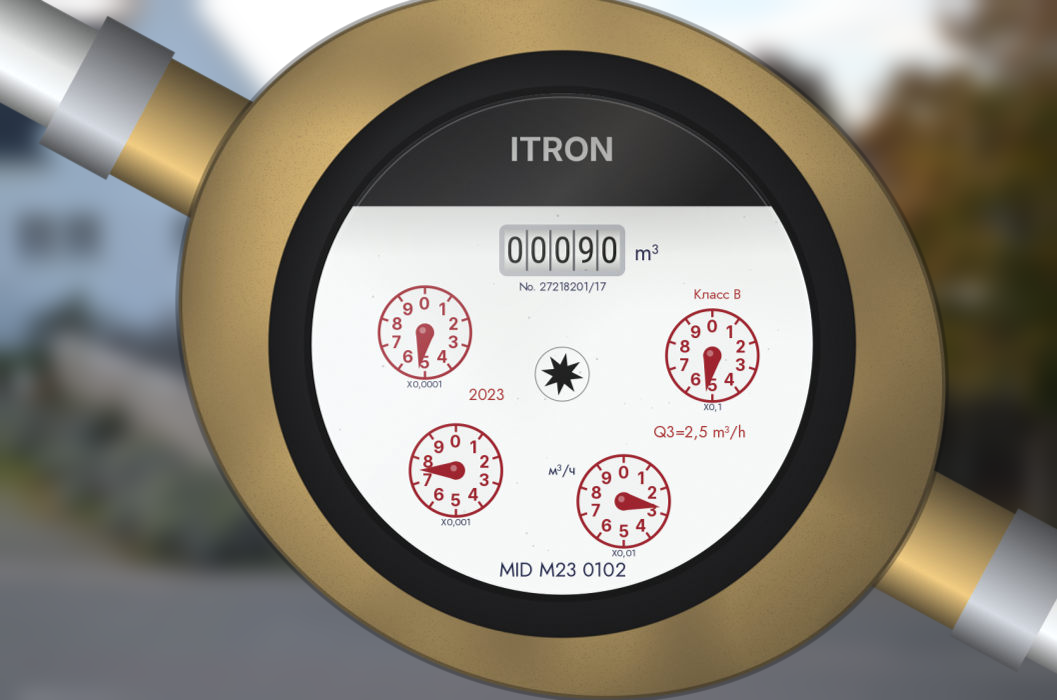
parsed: 90.5275 m³
